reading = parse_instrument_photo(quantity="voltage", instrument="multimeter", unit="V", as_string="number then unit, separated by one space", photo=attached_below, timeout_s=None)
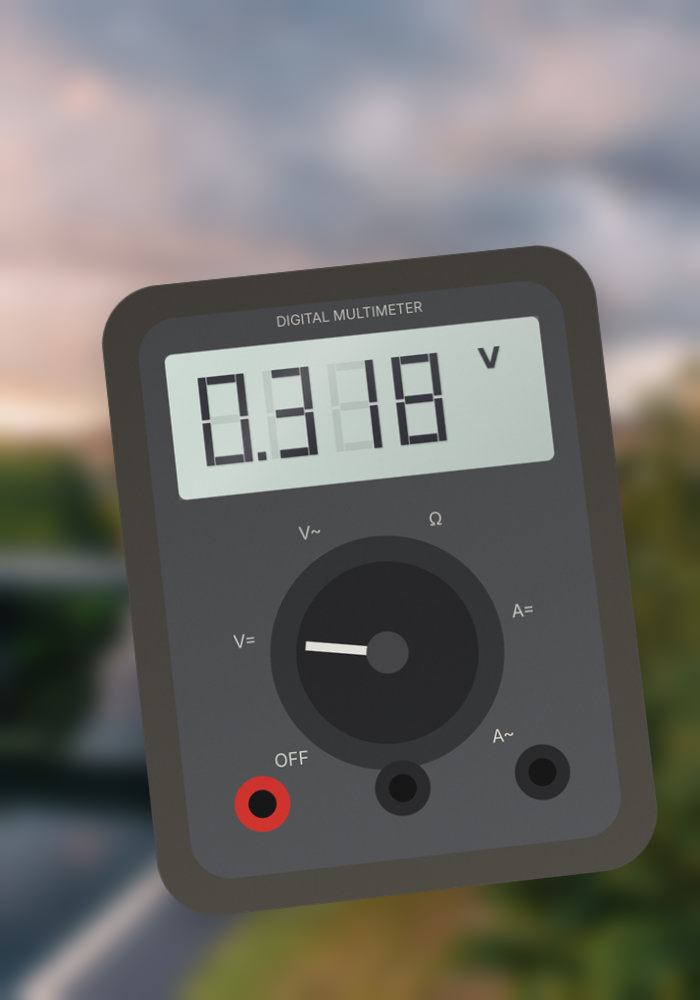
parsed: 0.318 V
